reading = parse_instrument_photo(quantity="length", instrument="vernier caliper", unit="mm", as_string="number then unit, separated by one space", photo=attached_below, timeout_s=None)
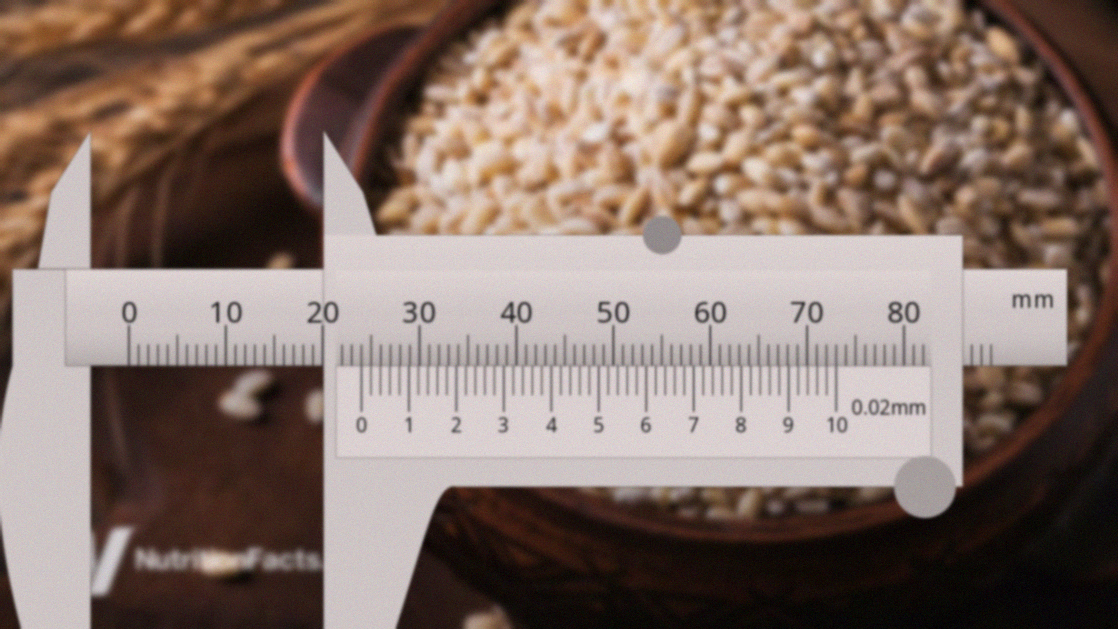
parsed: 24.0 mm
